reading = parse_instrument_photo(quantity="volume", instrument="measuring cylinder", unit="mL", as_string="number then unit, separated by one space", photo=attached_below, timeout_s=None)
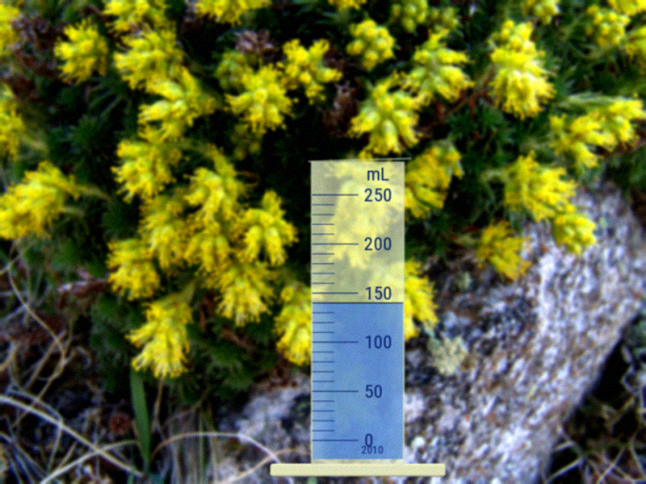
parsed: 140 mL
